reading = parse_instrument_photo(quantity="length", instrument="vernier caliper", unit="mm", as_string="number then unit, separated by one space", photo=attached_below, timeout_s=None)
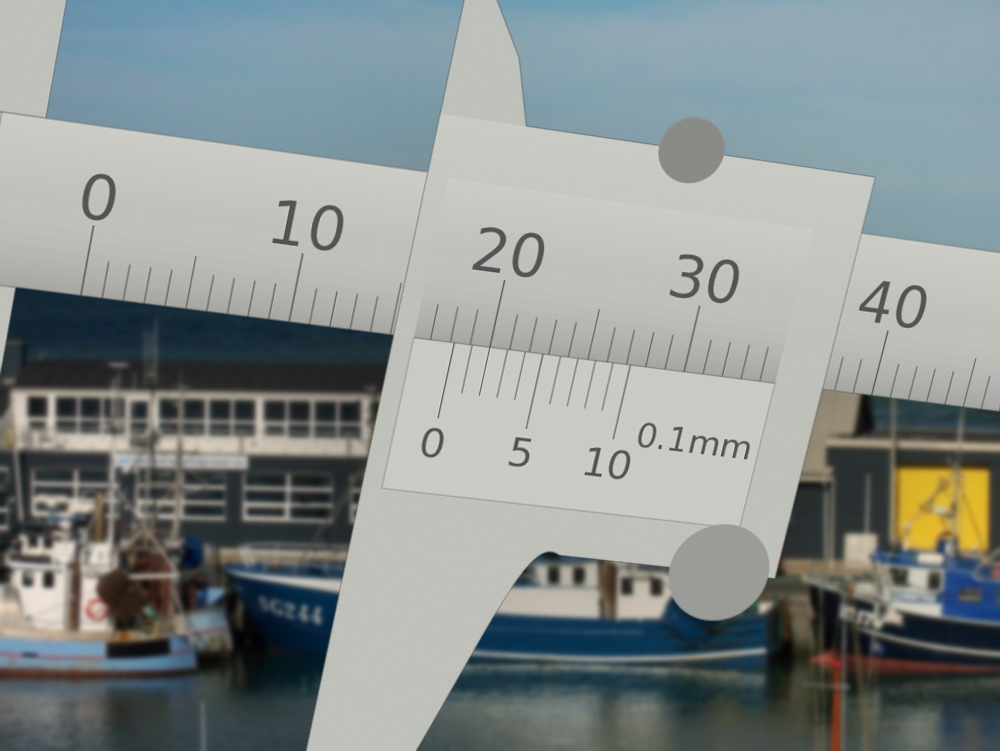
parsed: 18.2 mm
